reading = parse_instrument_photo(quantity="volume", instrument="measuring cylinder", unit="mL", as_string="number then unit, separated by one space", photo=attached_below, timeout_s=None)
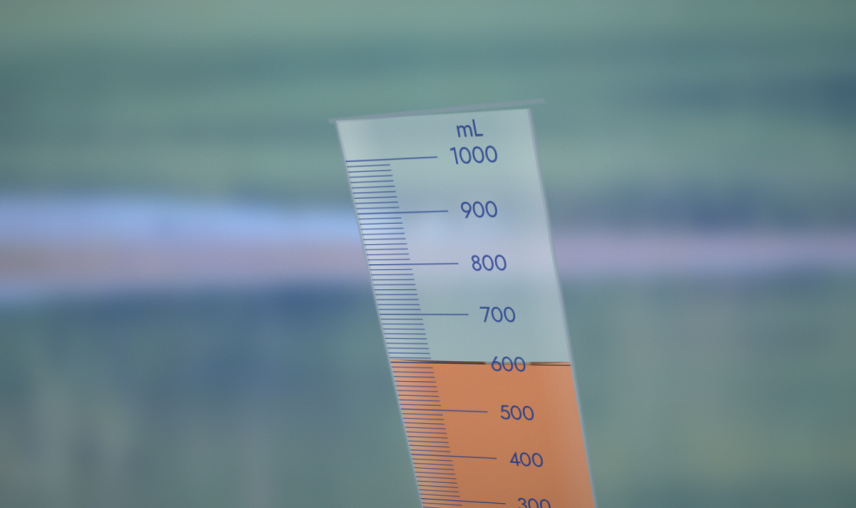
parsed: 600 mL
